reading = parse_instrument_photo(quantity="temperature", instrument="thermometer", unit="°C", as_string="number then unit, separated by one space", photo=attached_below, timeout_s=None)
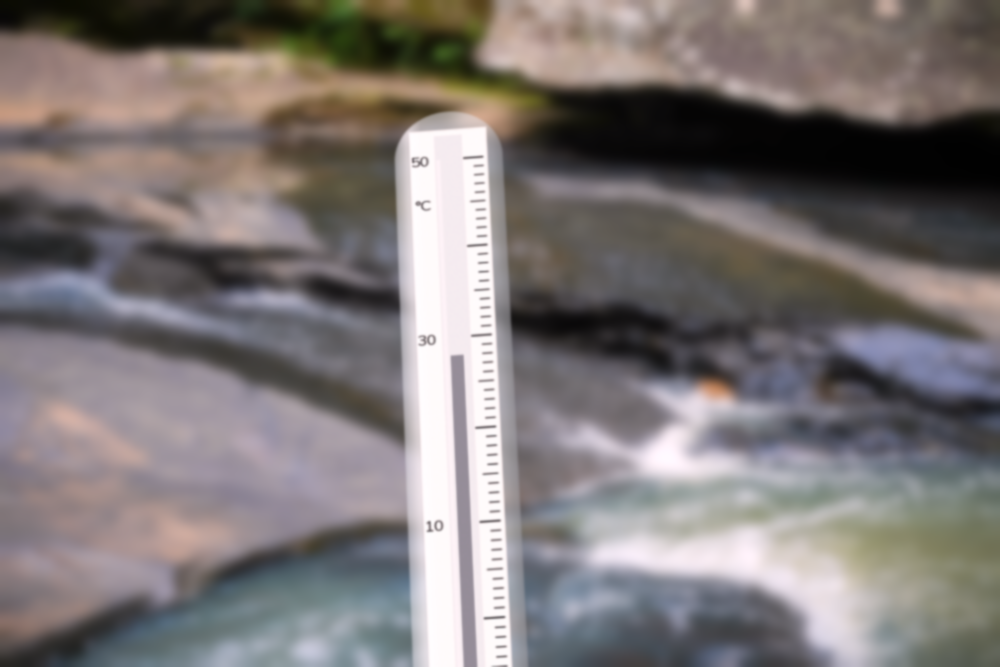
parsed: 28 °C
